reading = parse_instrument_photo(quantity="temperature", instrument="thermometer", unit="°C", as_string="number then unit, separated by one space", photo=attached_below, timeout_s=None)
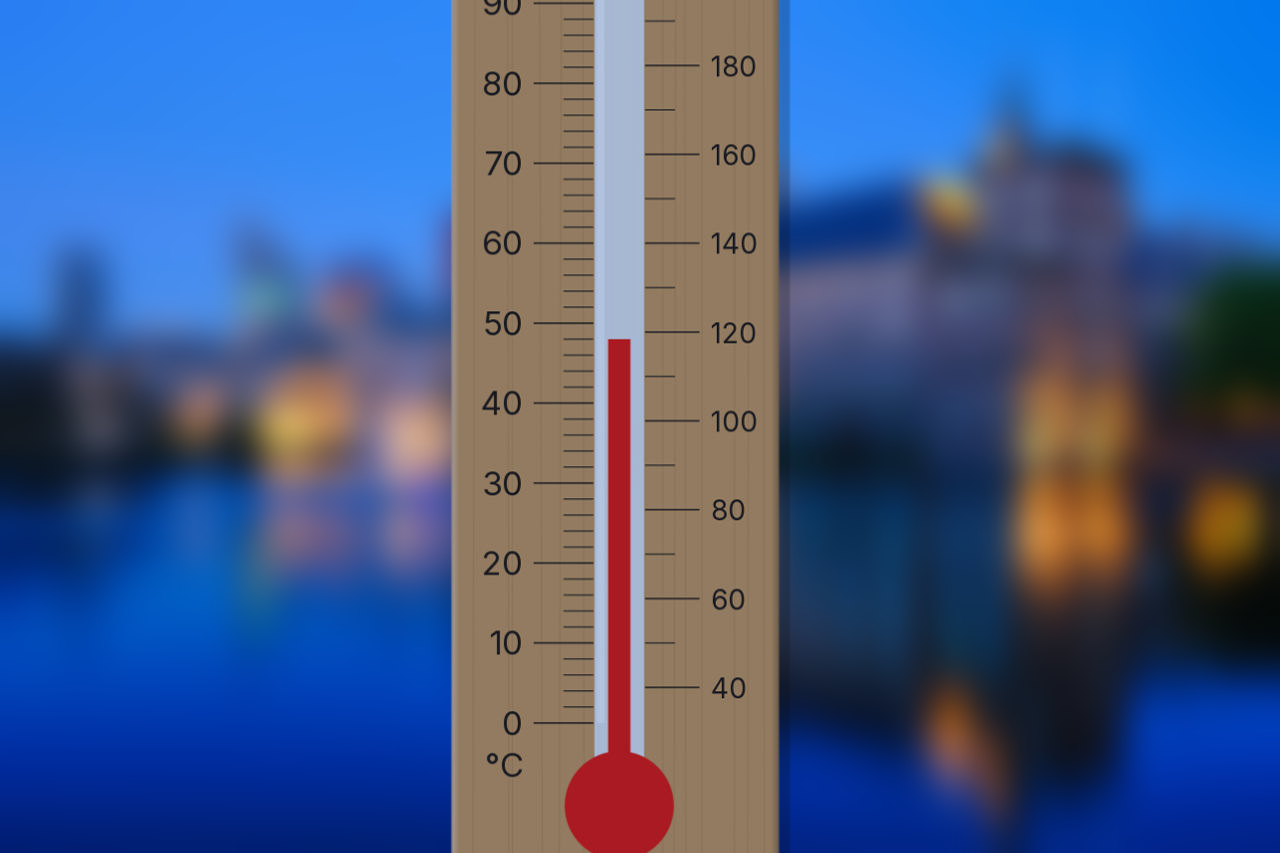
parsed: 48 °C
